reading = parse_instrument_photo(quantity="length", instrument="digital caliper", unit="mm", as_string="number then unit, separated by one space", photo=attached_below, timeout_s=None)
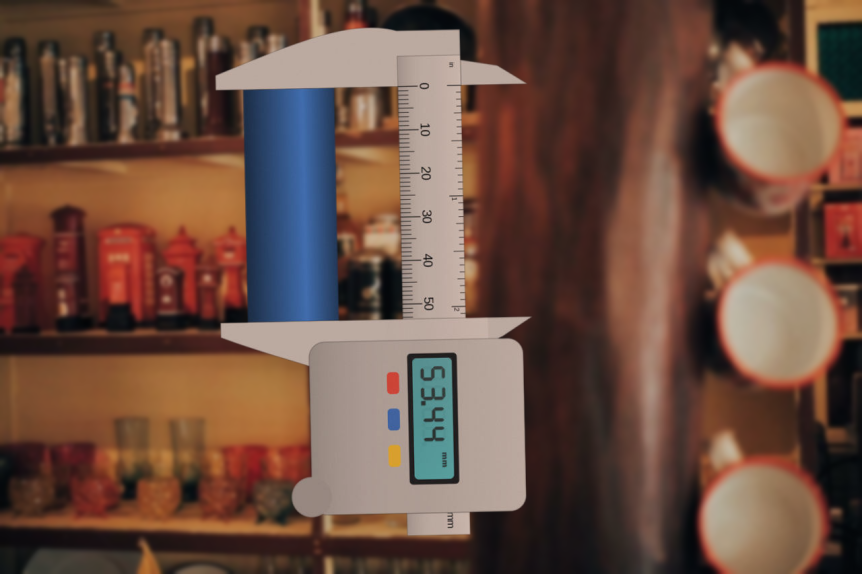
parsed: 53.44 mm
